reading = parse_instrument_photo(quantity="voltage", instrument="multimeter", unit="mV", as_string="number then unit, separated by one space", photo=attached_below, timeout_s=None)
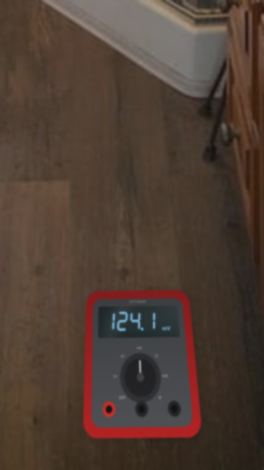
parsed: 124.1 mV
